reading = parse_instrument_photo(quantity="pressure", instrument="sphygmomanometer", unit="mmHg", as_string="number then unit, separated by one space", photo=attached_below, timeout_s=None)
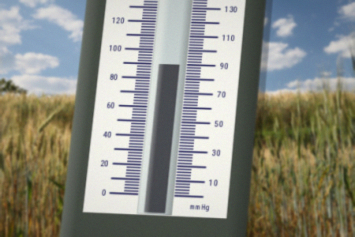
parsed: 90 mmHg
